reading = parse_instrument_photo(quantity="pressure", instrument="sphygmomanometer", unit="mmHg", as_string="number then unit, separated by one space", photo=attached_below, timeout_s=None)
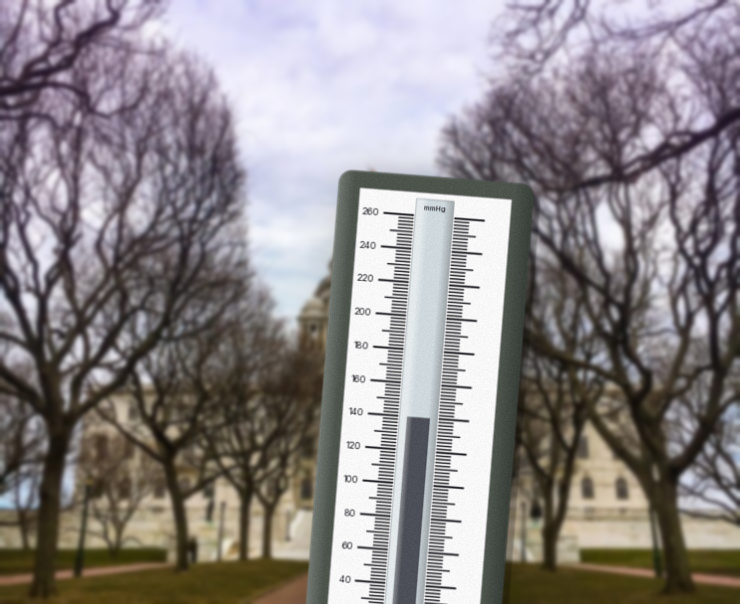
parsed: 140 mmHg
